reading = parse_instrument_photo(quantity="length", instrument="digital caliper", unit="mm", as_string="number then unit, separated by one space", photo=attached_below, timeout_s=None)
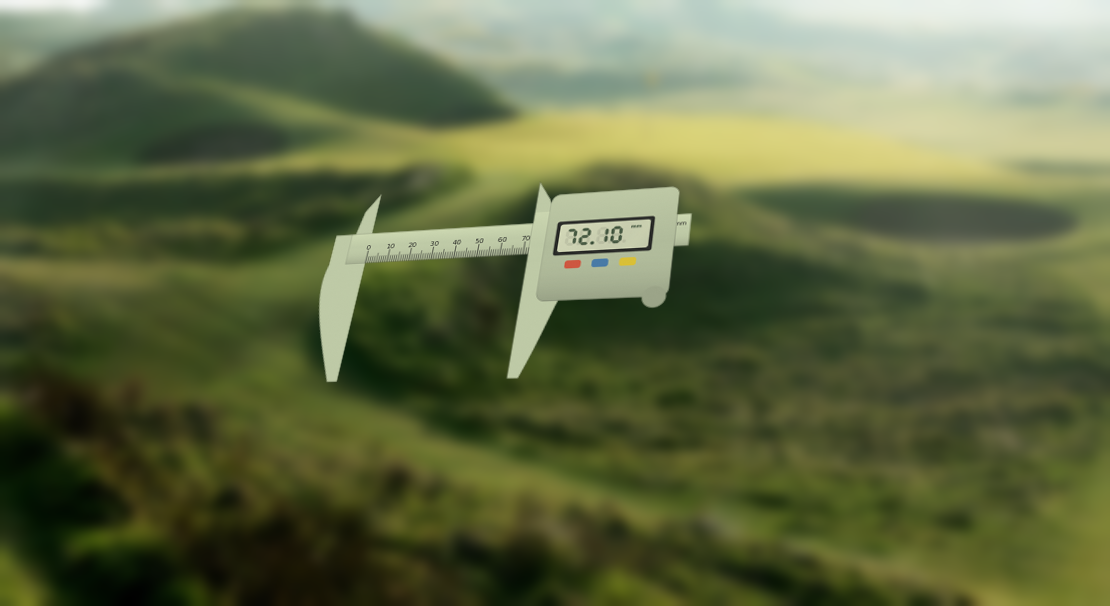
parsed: 72.10 mm
